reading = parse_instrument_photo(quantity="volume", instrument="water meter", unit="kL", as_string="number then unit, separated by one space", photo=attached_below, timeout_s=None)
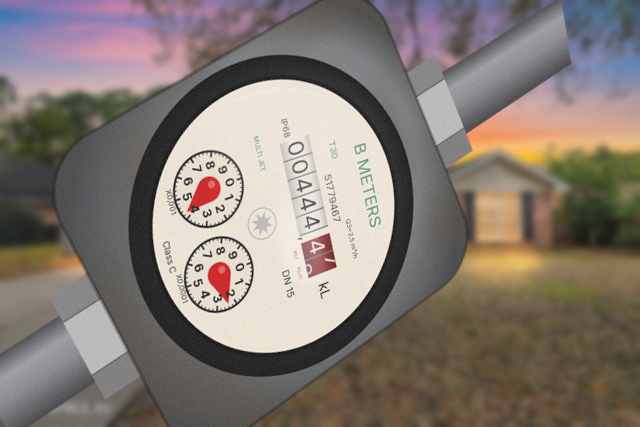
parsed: 444.4742 kL
